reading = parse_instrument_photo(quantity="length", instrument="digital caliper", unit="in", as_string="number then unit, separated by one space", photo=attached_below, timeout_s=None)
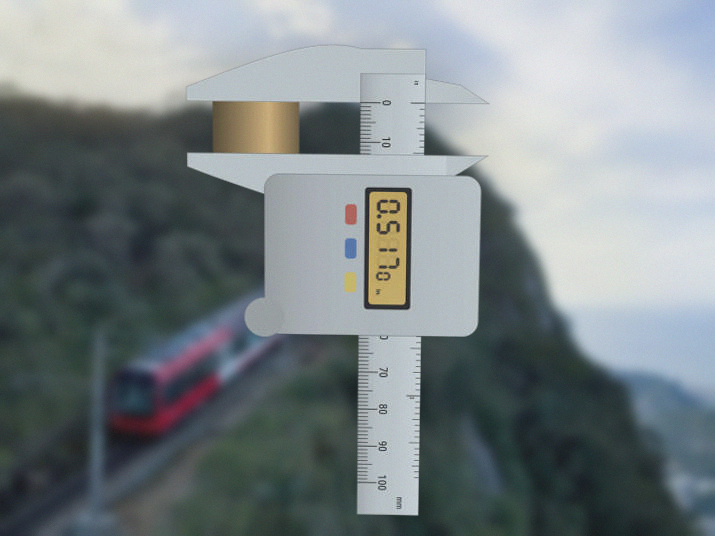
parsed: 0.5170 in
